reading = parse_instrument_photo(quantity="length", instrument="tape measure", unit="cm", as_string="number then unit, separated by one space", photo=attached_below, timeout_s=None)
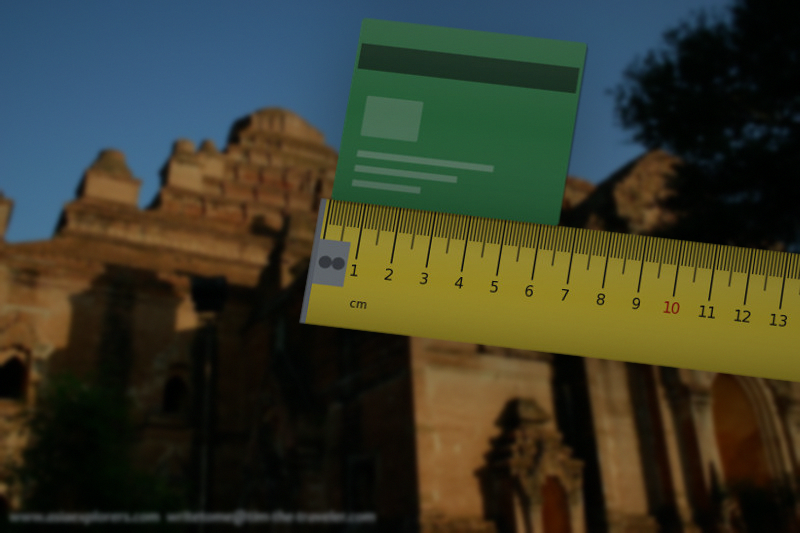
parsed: 6.5 cm
